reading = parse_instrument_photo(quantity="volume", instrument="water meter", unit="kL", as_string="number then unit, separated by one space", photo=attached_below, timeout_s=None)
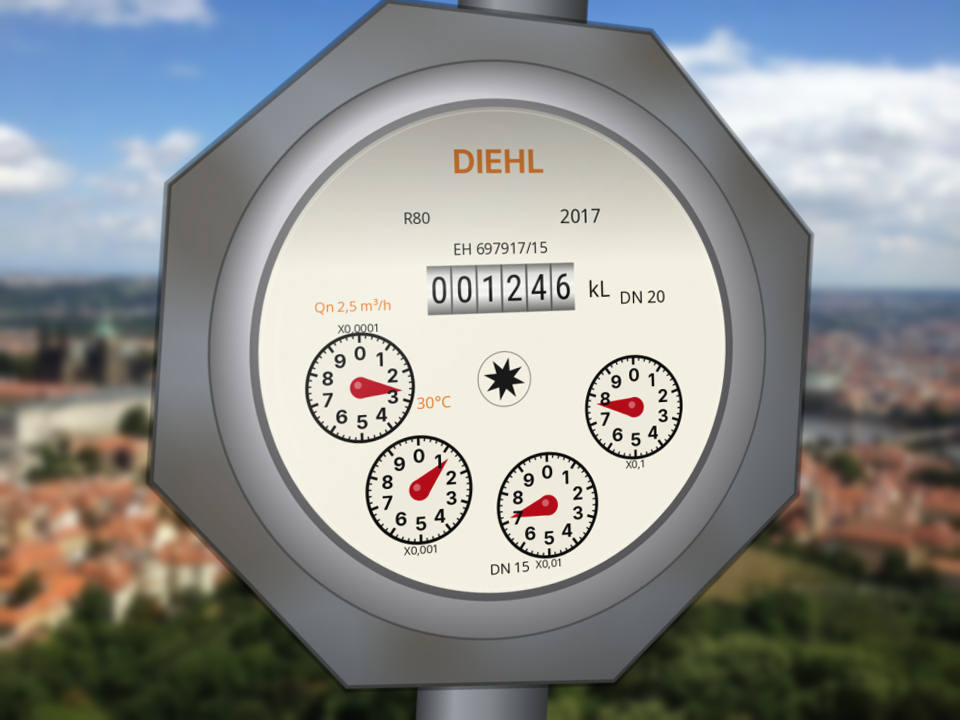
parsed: 1246.7712 kL
